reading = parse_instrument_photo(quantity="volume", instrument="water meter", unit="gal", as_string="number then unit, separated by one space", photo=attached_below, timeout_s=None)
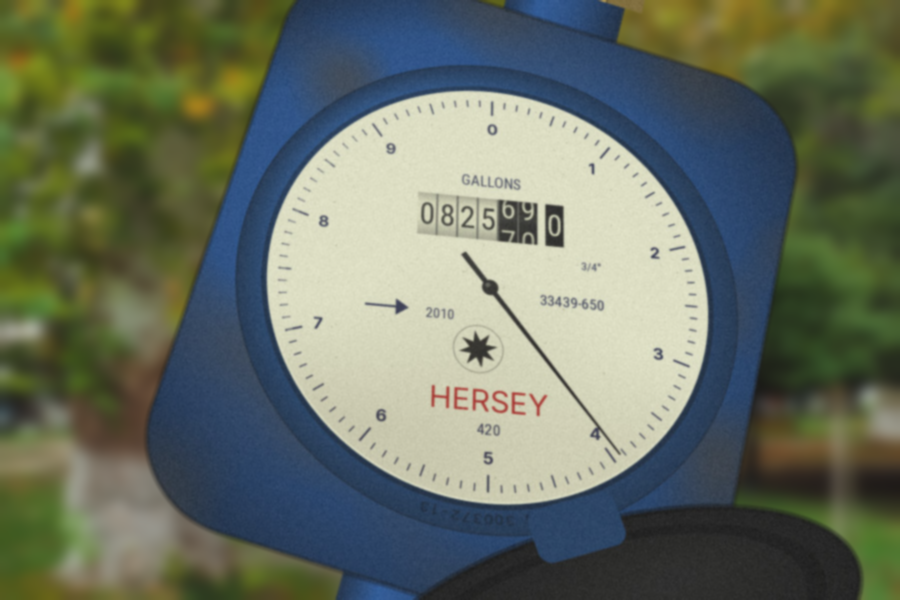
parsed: 825693.9 gal
